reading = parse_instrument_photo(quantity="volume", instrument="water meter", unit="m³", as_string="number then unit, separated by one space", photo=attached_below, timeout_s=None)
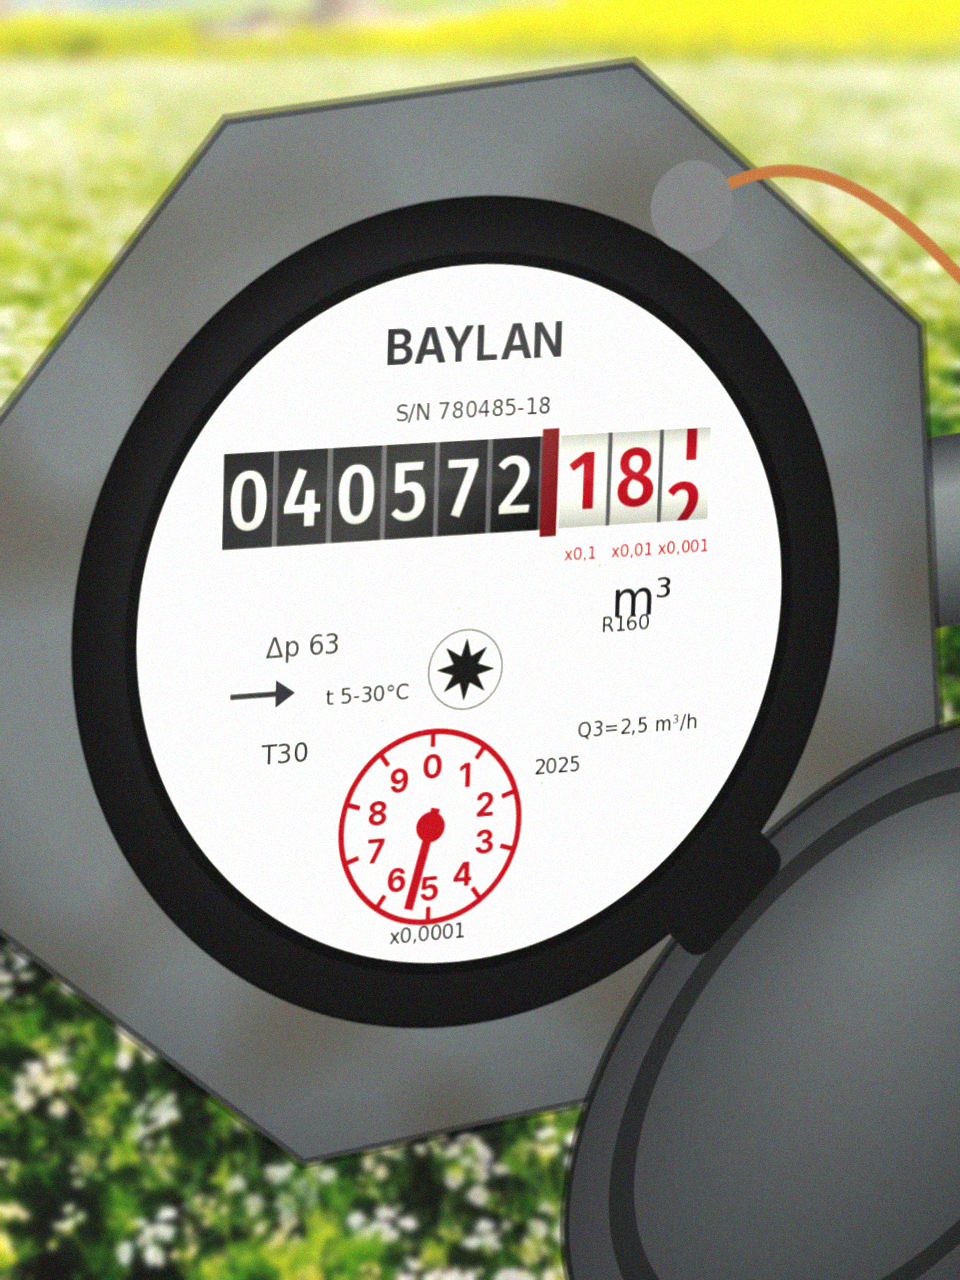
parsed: 40572.1815 m³
